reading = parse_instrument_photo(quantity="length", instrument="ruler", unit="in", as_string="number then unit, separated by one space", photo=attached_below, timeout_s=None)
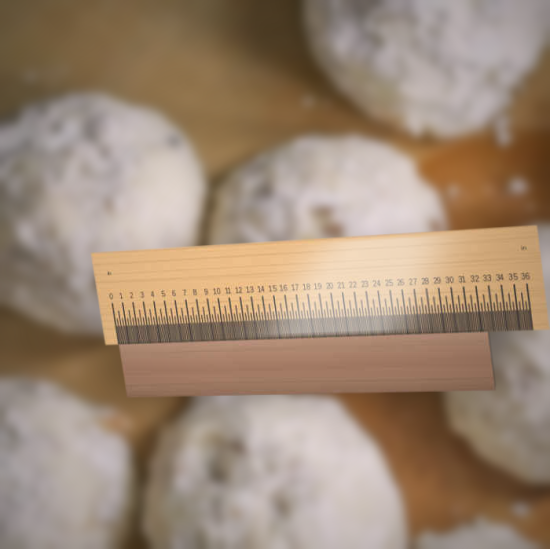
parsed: 32.5 in
